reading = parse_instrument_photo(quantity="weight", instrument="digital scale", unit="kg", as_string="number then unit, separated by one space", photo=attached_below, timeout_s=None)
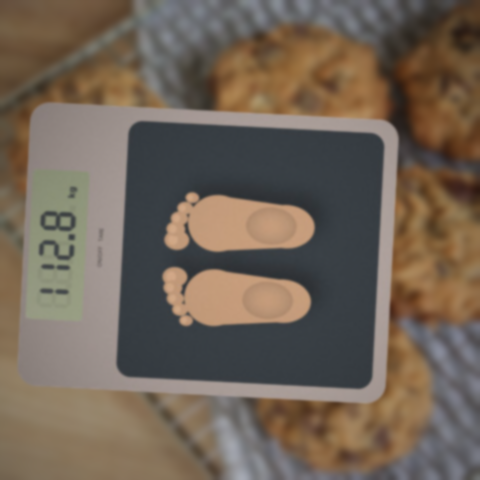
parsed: 112.8 kg
